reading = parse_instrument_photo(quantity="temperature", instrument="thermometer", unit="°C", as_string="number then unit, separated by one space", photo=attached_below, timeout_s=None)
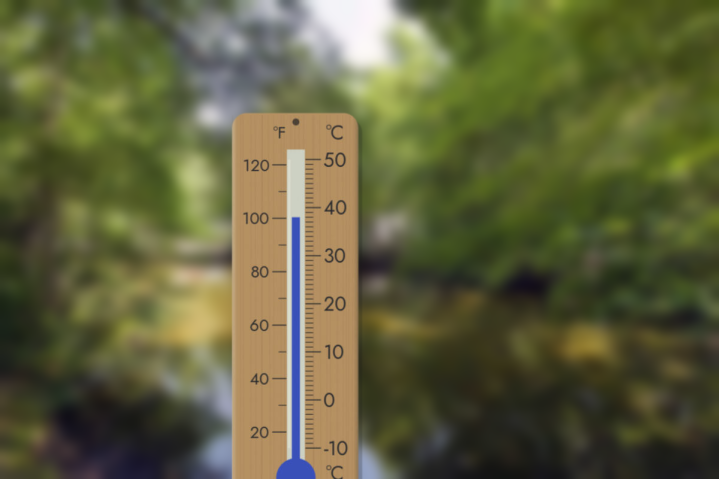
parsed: 38 °C
